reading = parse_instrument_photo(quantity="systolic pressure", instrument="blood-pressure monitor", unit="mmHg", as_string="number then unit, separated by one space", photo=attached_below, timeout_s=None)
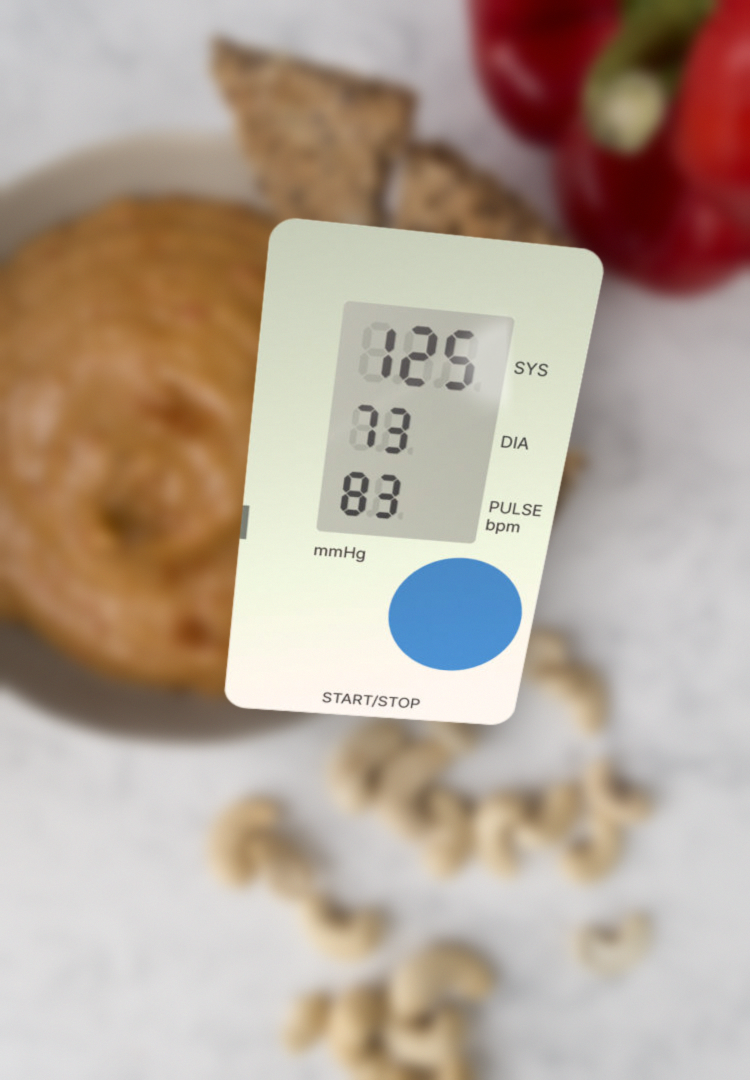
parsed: 125 mmHg
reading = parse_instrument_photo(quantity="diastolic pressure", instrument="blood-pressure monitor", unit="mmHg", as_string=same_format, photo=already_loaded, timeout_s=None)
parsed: 73 mmHg
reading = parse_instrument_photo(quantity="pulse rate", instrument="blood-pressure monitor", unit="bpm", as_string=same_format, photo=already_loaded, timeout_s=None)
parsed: 83 bpm
